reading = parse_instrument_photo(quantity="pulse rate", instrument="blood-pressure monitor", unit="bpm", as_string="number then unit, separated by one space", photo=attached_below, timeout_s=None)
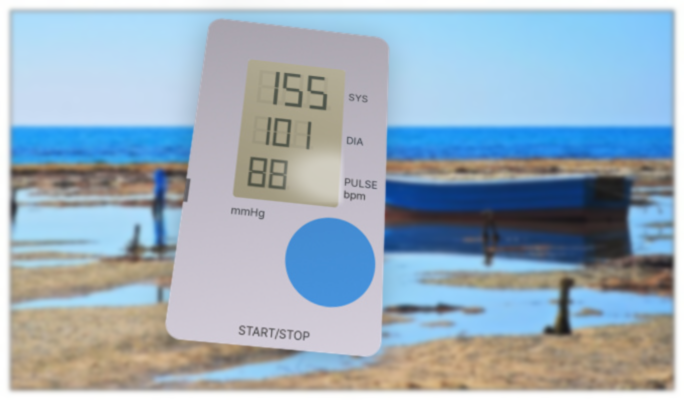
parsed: 88 bpm
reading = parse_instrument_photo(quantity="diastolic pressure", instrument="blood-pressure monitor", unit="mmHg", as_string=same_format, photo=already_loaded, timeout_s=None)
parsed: 101 mmHg
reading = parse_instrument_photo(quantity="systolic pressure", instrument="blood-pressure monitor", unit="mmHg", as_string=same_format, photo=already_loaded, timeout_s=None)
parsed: 155 mmHg
